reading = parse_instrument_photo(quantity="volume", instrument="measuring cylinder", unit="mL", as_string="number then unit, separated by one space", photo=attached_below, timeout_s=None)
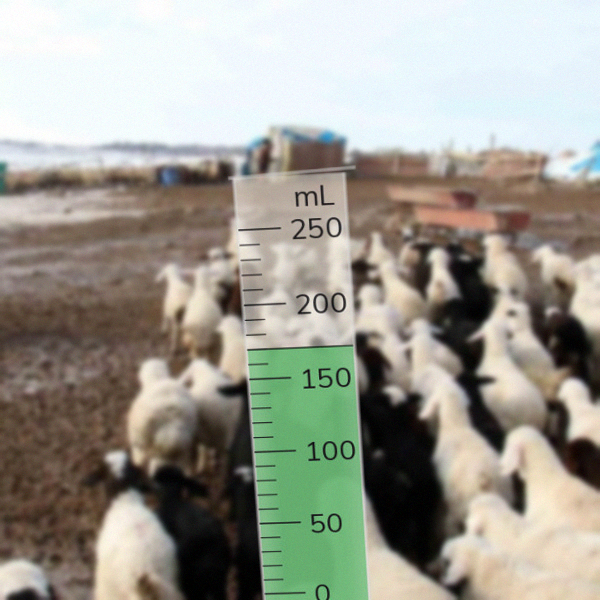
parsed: 170 mL
